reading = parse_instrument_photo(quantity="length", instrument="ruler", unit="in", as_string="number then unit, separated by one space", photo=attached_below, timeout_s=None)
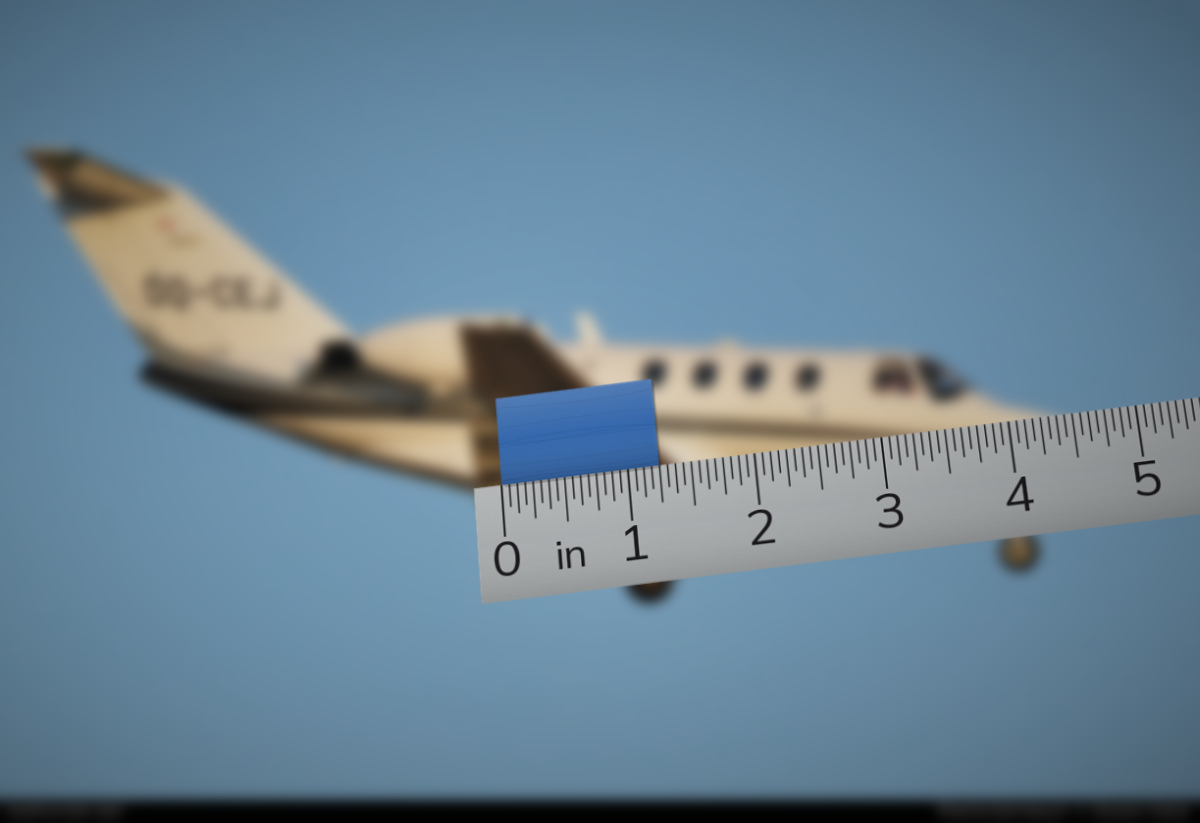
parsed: 1.25 in
